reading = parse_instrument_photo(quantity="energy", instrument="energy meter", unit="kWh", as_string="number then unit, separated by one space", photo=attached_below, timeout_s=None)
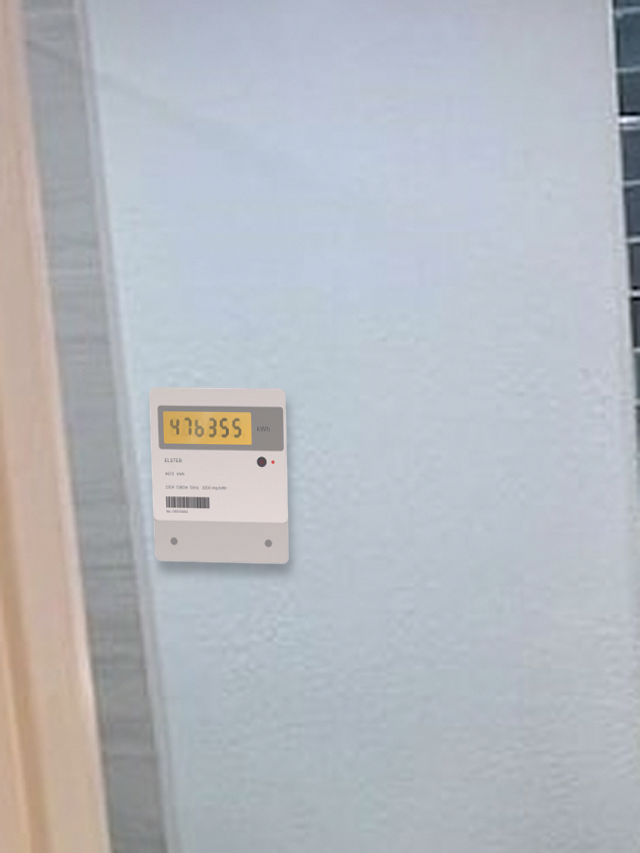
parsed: 476355 kWh
